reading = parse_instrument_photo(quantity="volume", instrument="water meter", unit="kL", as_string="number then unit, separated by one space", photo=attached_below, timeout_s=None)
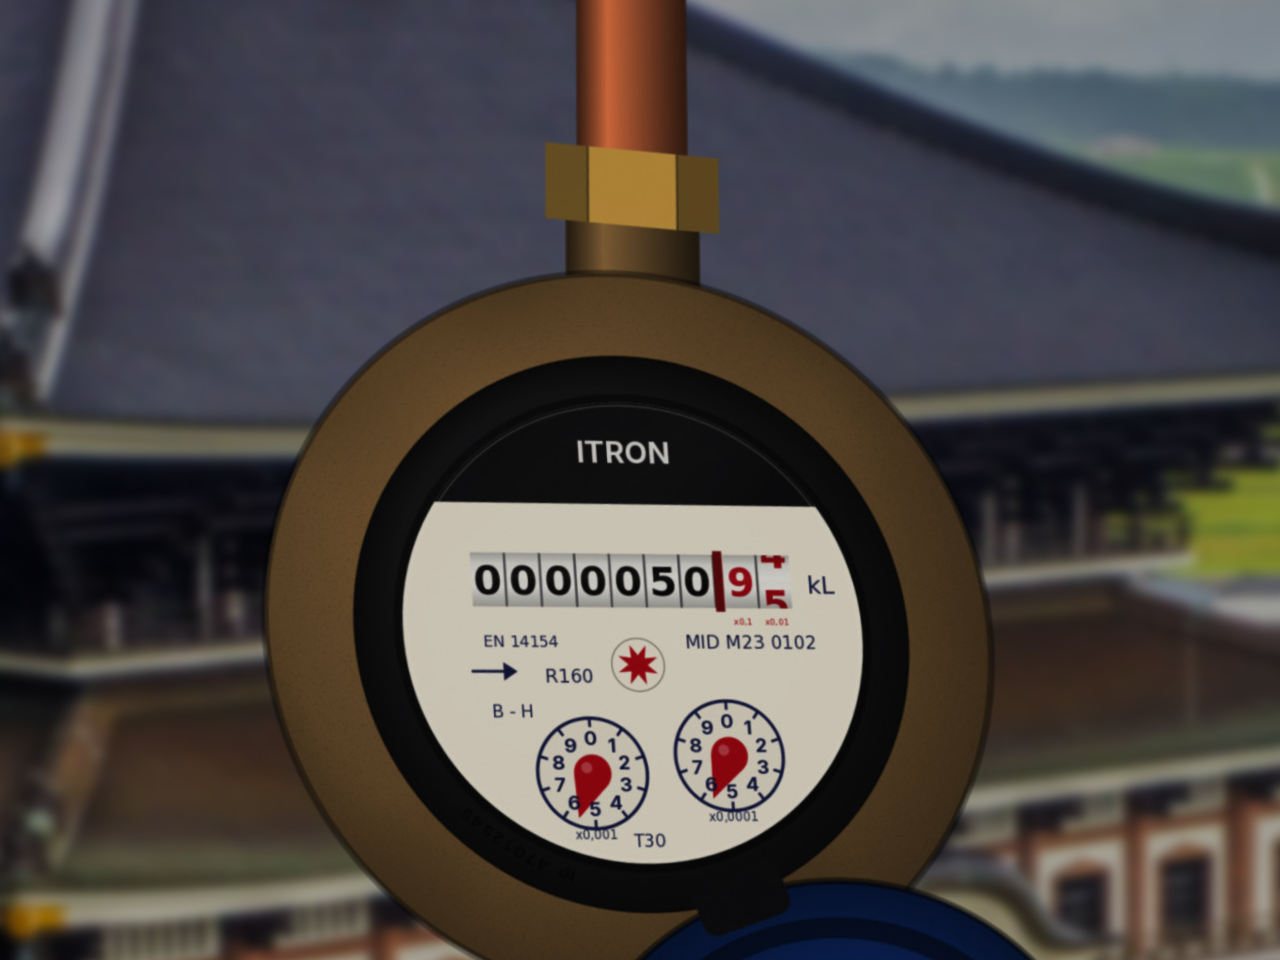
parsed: 50.9455 kL
